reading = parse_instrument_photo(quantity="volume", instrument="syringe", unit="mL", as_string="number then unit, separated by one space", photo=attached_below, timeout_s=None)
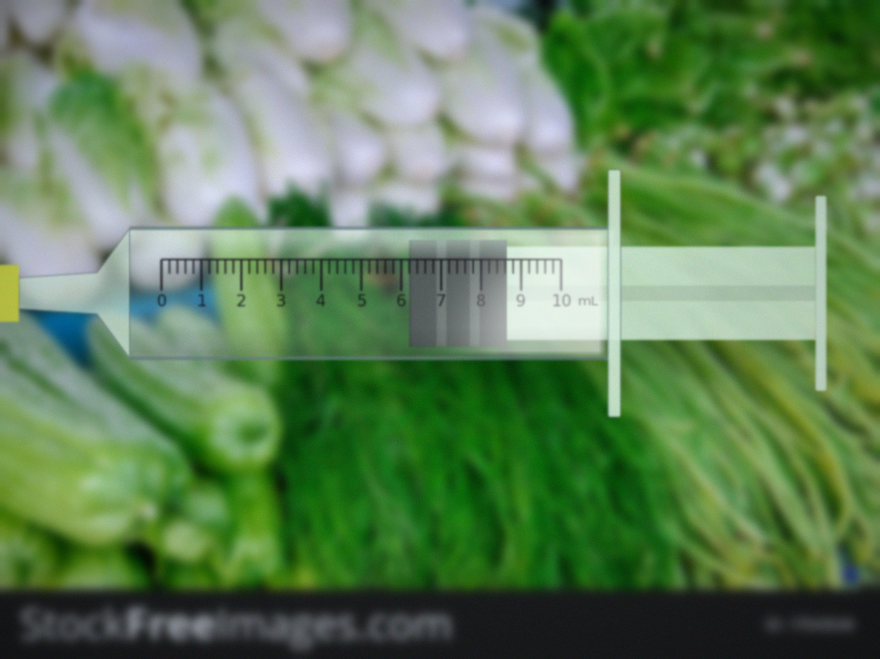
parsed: 6.2 mL
